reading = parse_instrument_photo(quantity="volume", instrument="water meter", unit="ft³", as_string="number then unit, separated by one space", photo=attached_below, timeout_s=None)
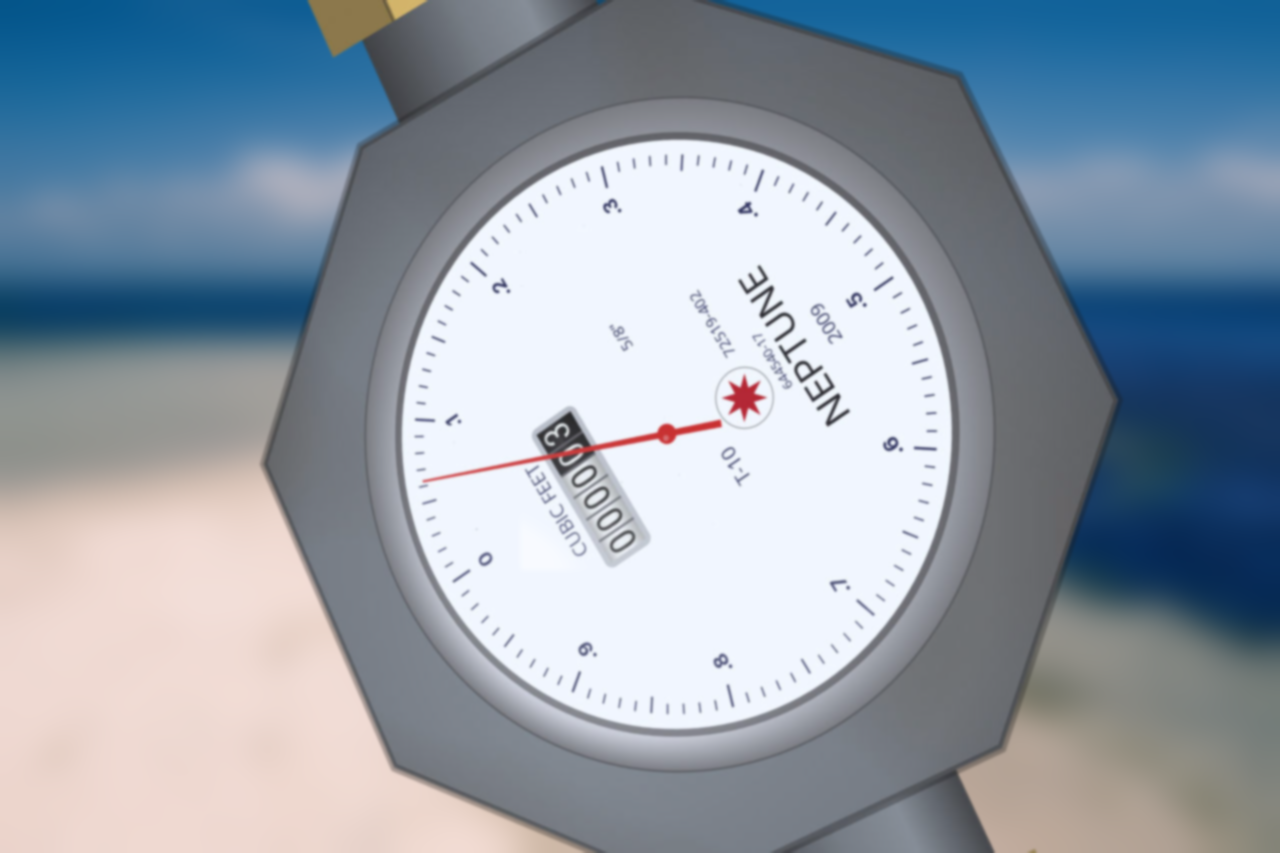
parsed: 3.06 ft³
